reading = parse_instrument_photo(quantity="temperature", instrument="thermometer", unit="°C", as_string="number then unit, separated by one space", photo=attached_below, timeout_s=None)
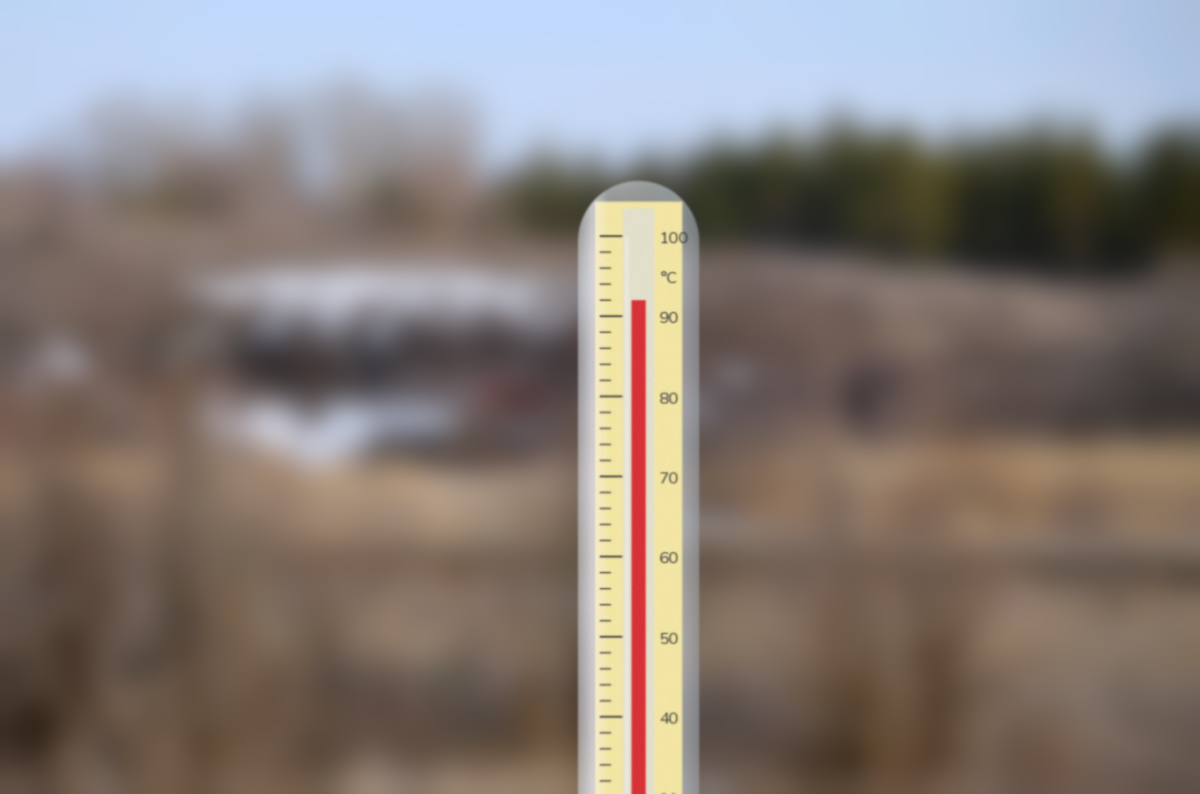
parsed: 92 °C
